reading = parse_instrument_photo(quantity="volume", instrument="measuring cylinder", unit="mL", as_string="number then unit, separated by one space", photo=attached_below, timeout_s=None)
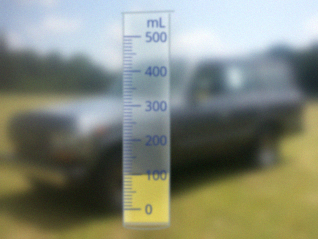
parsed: 100 mL
